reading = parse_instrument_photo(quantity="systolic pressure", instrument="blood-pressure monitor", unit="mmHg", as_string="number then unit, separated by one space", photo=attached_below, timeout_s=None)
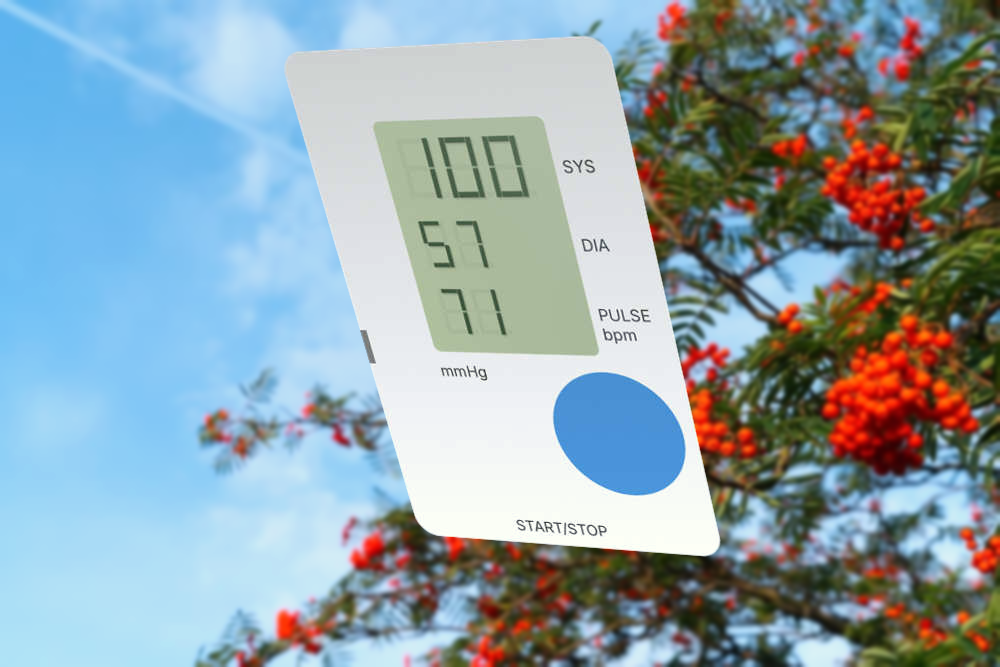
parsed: 100 mmHg
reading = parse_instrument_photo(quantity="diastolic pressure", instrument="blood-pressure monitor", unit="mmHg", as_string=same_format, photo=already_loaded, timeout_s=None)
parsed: 57 mmHg
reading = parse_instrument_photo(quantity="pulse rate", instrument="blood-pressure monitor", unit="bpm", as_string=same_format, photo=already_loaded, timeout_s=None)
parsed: 71 bpm
